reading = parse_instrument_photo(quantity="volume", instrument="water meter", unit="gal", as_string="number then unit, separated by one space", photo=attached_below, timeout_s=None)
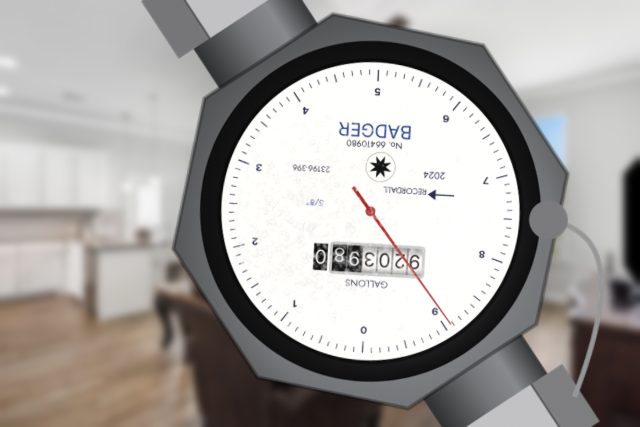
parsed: 9203978.9 gal
